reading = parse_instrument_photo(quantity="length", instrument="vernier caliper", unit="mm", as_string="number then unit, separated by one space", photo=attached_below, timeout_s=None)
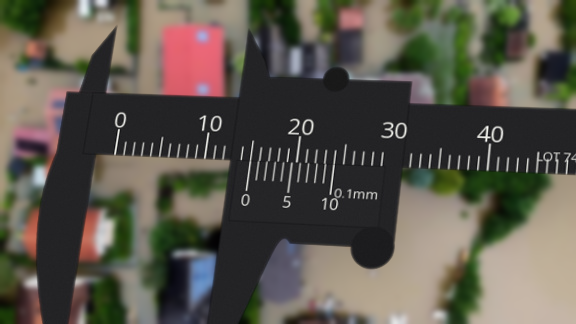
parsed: 15.0 mm
